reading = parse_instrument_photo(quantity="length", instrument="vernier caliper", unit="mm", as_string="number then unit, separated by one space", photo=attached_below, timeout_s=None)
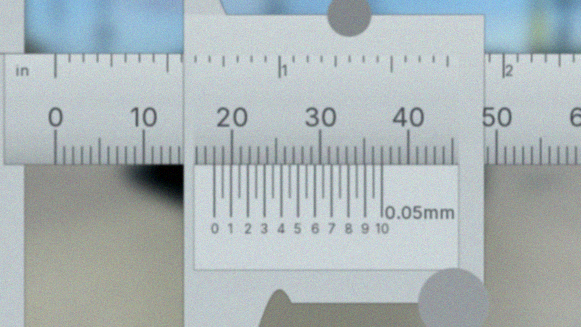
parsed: 18.0 mm
